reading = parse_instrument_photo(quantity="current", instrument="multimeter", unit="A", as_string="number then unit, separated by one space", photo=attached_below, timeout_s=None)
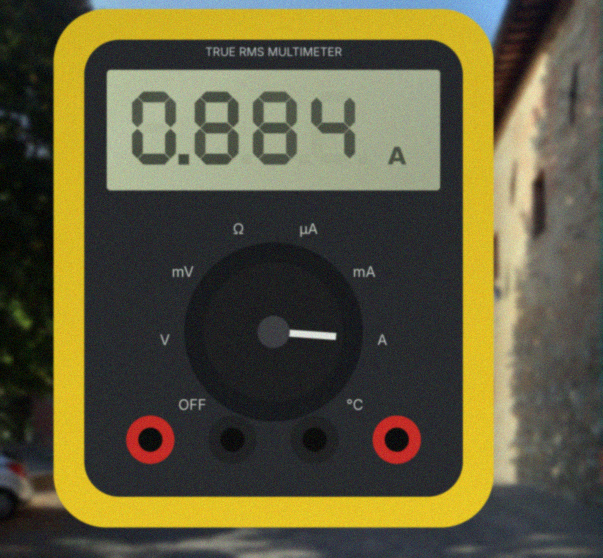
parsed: 0.884 A
